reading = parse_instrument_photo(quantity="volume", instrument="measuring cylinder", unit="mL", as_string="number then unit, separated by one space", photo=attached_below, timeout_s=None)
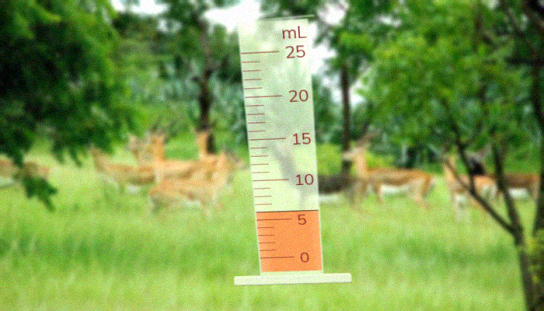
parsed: 6 mL
